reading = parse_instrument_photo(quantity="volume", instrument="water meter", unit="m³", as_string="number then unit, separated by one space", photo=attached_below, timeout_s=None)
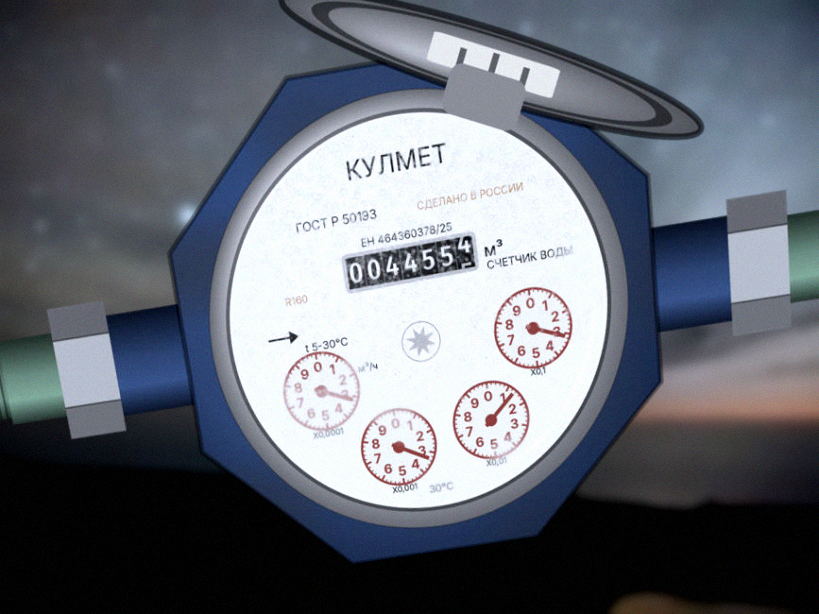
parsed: 44554.3133 m³
